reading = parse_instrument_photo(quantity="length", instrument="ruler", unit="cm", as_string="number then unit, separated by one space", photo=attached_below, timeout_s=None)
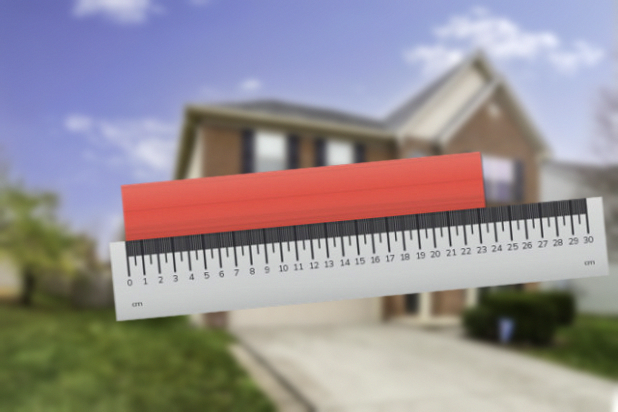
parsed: 23.5 cm
